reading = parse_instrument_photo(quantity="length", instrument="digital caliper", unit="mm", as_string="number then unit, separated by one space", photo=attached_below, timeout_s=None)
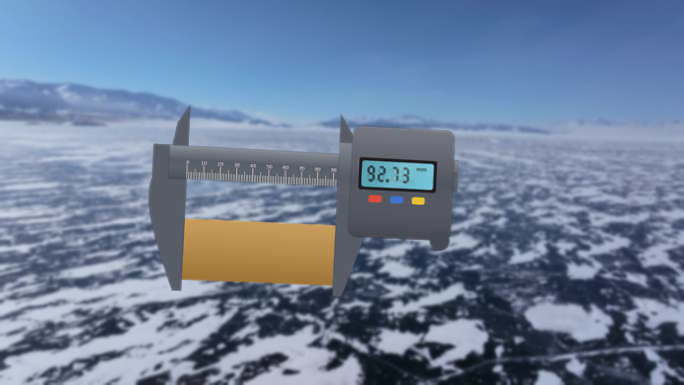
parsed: 92.73 mm
